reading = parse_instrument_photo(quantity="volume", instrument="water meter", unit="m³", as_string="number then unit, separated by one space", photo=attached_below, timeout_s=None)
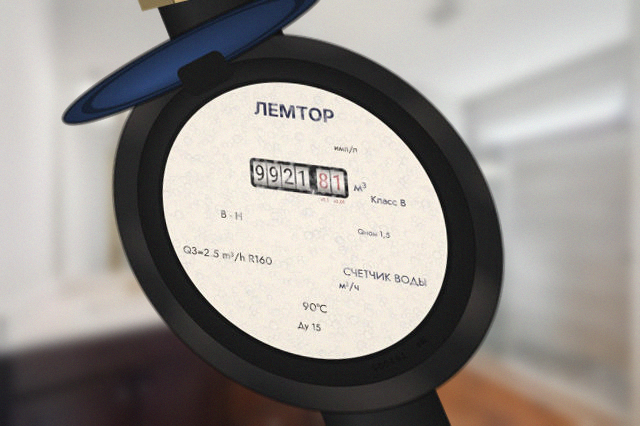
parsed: 9921.81 m³
